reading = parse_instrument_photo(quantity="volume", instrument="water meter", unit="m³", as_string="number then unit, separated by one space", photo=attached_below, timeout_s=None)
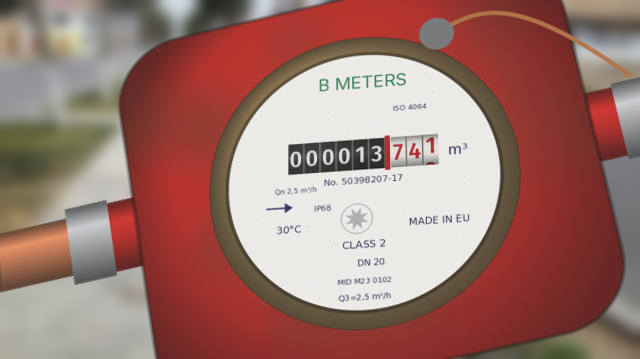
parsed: 13.741 m³
